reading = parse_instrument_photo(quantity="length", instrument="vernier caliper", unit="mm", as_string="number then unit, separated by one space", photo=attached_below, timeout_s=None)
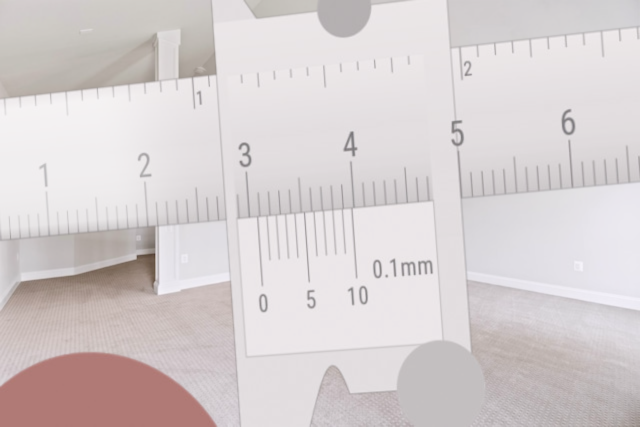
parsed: 30.8 mm
